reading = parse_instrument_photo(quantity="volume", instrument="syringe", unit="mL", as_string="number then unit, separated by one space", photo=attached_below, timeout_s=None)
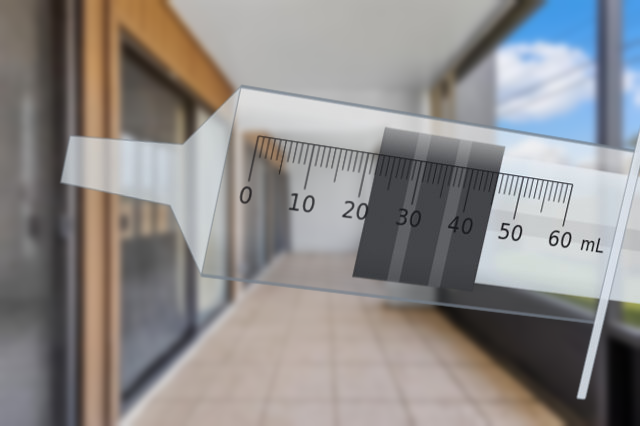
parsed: 22 mL
